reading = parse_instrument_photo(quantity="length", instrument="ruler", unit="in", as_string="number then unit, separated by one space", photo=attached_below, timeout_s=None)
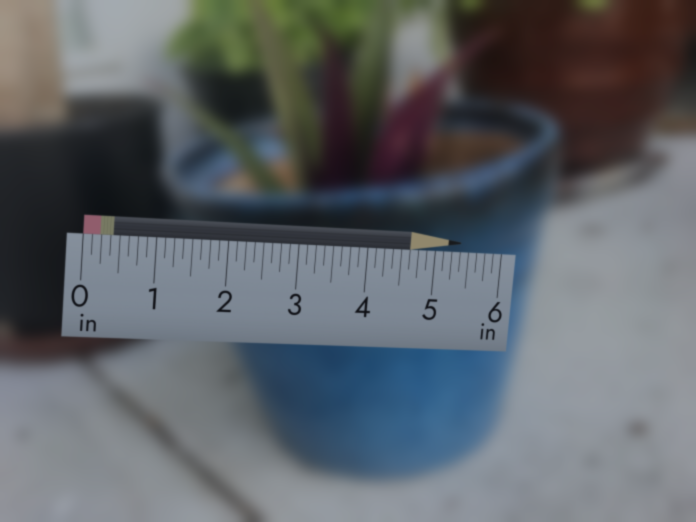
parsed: 5.375 in
